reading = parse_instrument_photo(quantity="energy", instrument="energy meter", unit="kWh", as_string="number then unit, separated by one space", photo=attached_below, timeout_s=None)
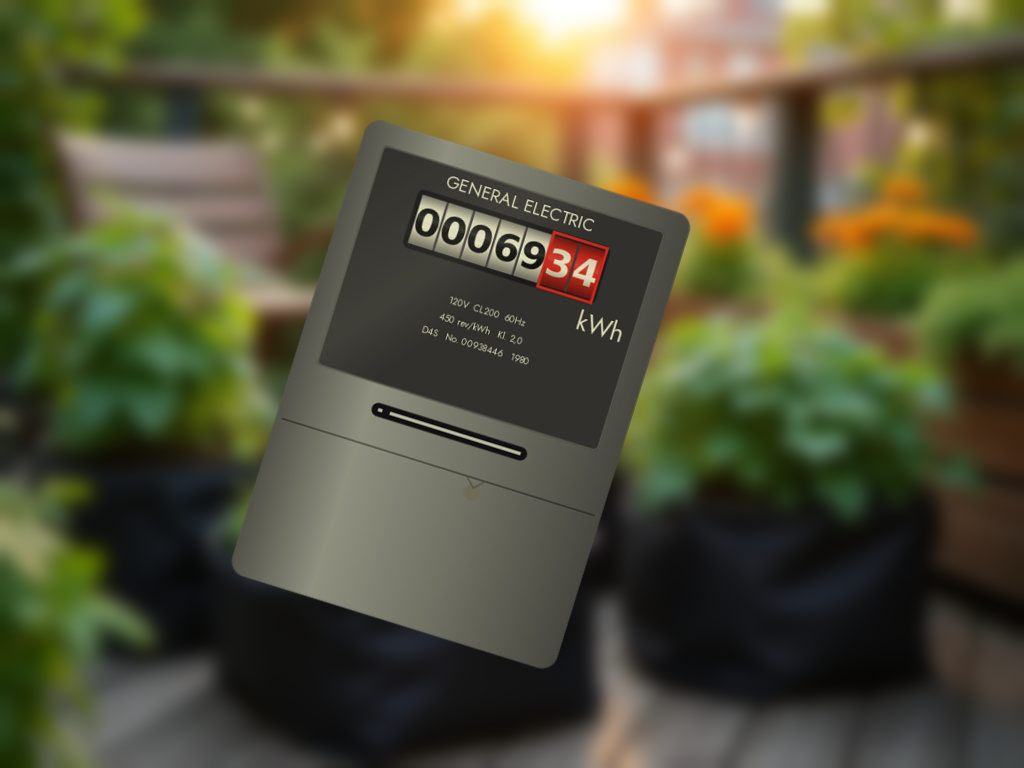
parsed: 69.34 kWh
